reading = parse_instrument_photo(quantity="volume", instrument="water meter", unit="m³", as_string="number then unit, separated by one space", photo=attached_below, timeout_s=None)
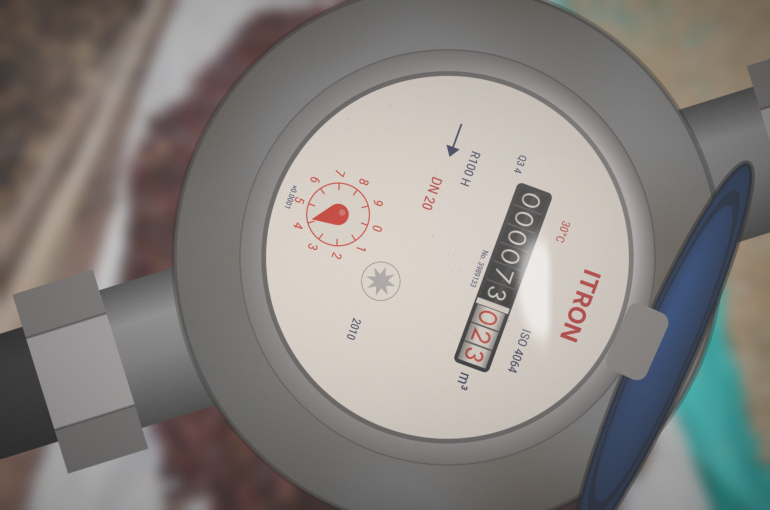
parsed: 73.0234 m³
